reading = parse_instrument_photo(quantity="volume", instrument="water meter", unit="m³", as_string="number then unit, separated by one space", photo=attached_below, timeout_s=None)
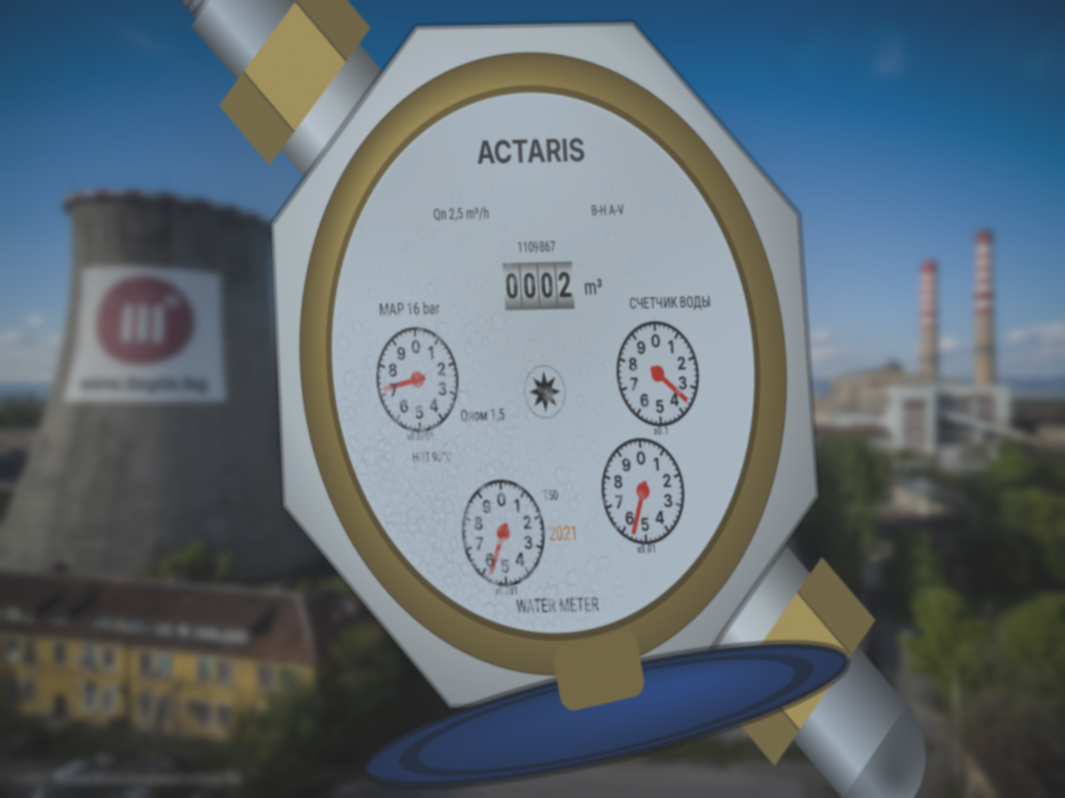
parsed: 2.3557 m³
